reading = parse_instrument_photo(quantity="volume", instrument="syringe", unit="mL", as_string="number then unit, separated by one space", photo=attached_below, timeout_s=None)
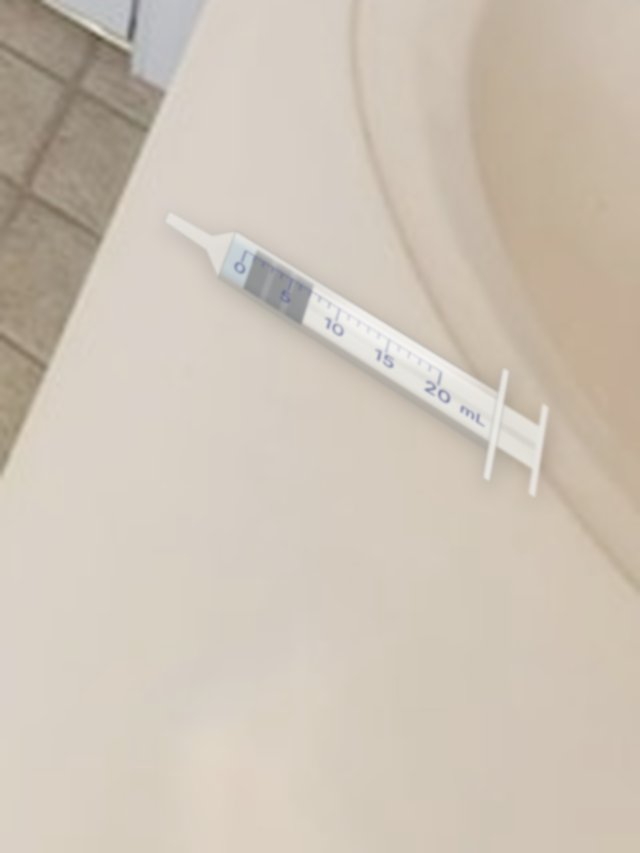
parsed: 1 mL
